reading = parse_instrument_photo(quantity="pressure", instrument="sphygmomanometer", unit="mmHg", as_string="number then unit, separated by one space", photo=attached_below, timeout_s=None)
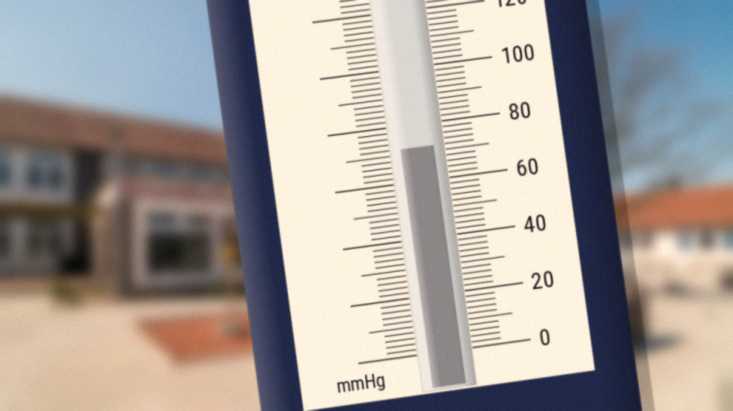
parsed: 72 mmHg
